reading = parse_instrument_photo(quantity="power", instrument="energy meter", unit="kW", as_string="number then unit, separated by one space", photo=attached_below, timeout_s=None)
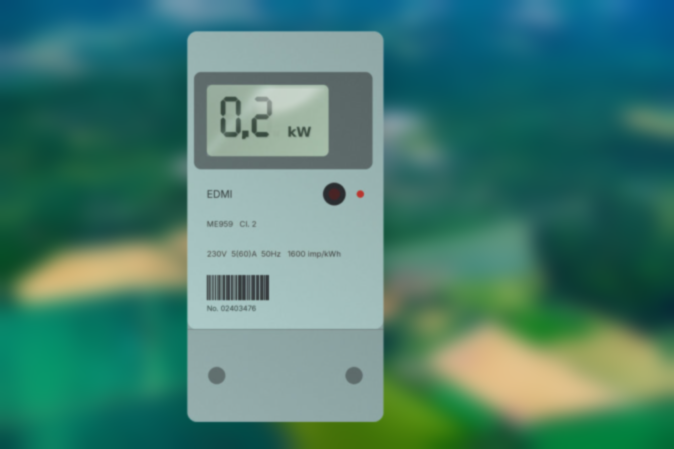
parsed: 0.2 kW
